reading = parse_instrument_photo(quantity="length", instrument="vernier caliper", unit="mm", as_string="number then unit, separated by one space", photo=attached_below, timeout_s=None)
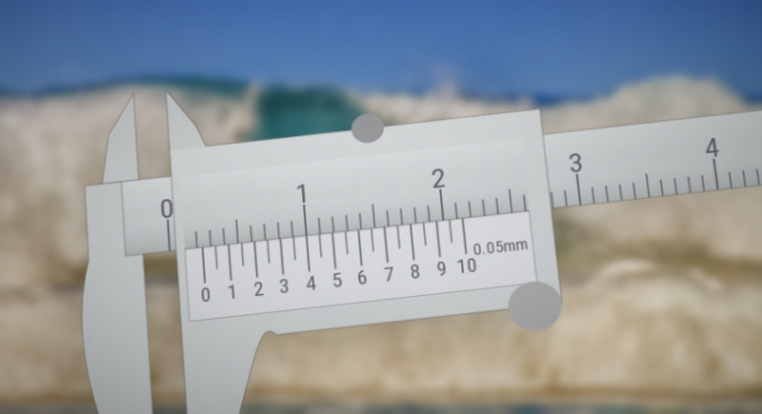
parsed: 2.4 mm
